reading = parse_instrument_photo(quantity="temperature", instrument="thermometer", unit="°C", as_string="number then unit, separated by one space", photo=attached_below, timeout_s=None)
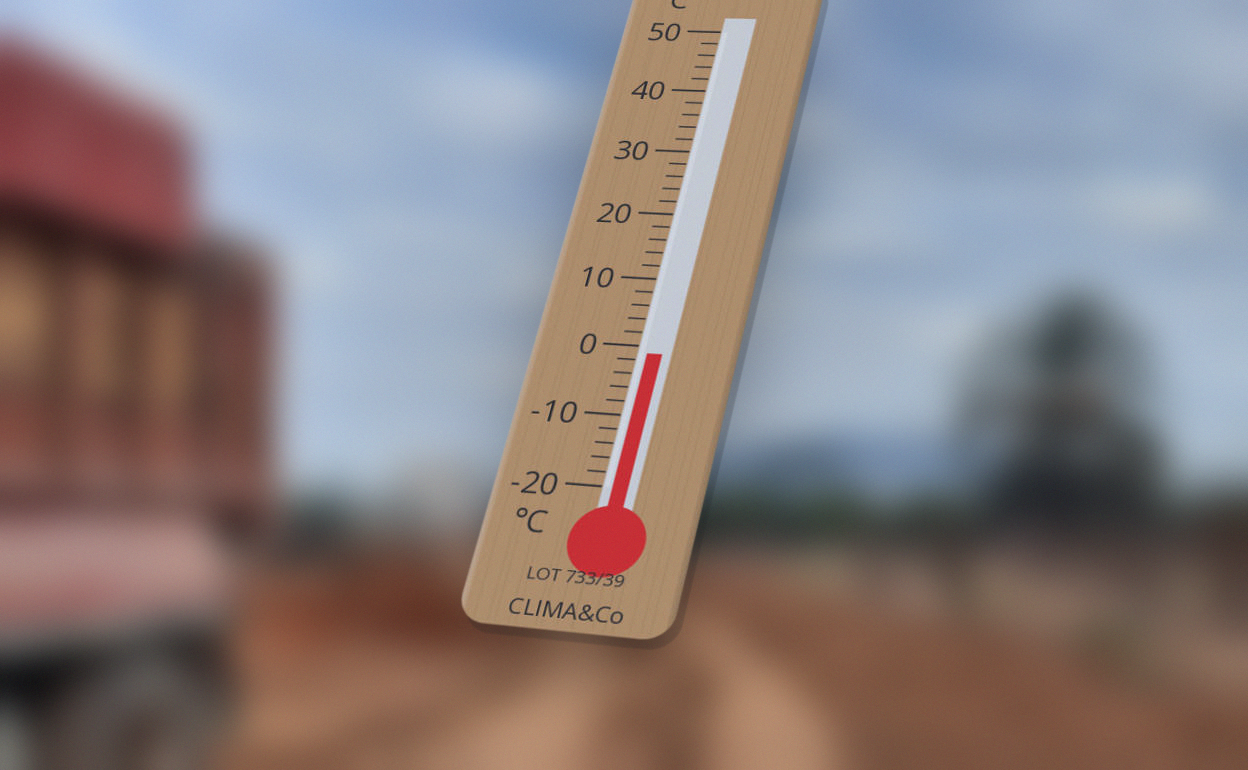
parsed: -1 °C
